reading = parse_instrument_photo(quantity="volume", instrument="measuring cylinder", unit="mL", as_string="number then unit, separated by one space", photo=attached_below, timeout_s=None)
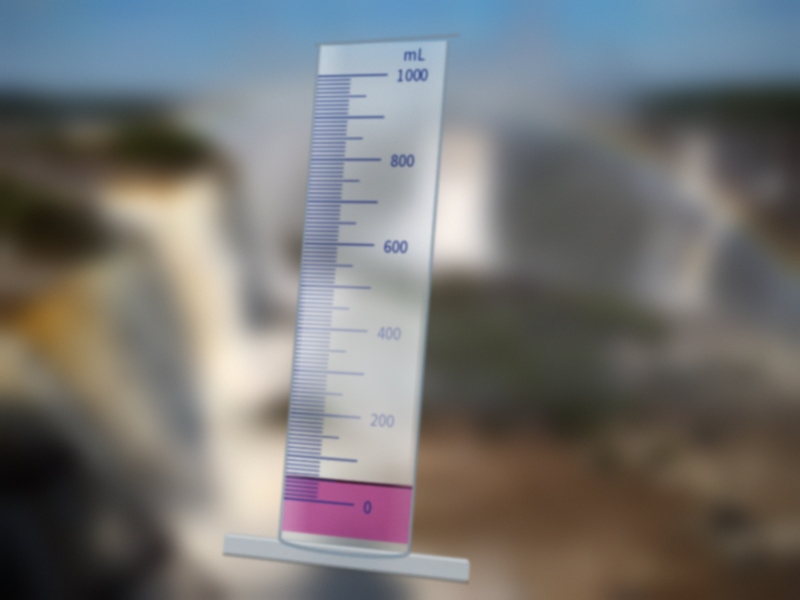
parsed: 50 mL
